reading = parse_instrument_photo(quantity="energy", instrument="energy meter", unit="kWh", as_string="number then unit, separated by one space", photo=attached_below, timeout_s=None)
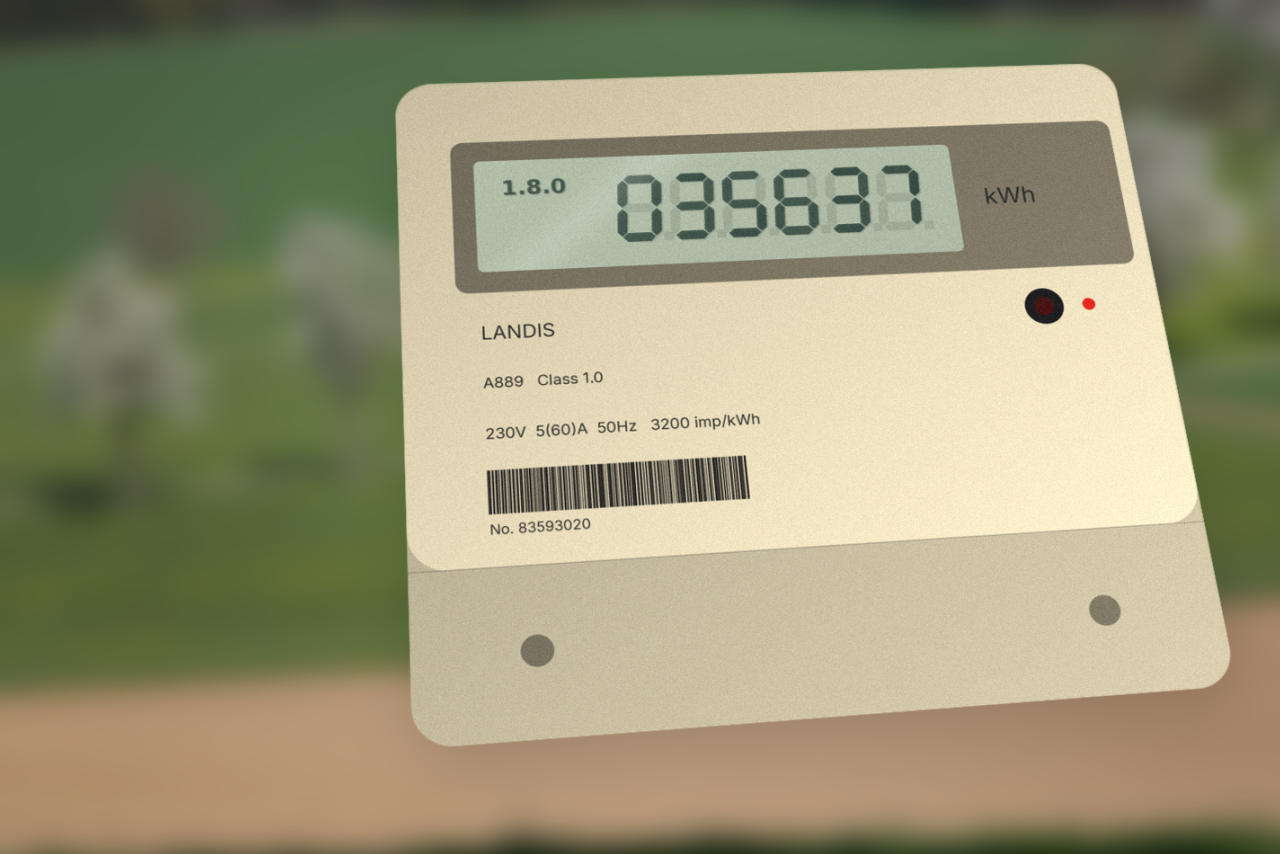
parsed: 35637 kWh
